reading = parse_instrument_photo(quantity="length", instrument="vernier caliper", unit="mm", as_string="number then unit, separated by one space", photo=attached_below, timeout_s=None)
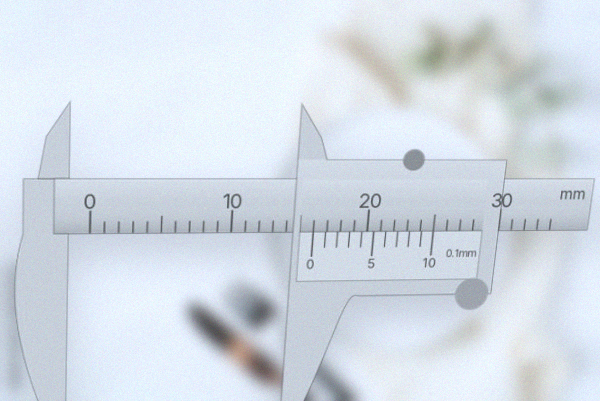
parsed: 16.0 mm
